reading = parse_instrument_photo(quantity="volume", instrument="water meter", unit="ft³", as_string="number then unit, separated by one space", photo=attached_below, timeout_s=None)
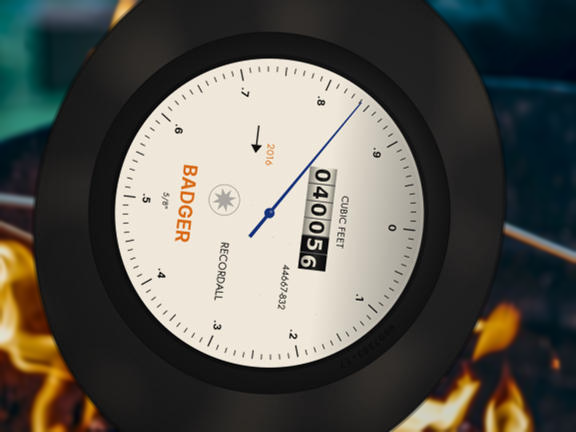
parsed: 40055.84 ft³
